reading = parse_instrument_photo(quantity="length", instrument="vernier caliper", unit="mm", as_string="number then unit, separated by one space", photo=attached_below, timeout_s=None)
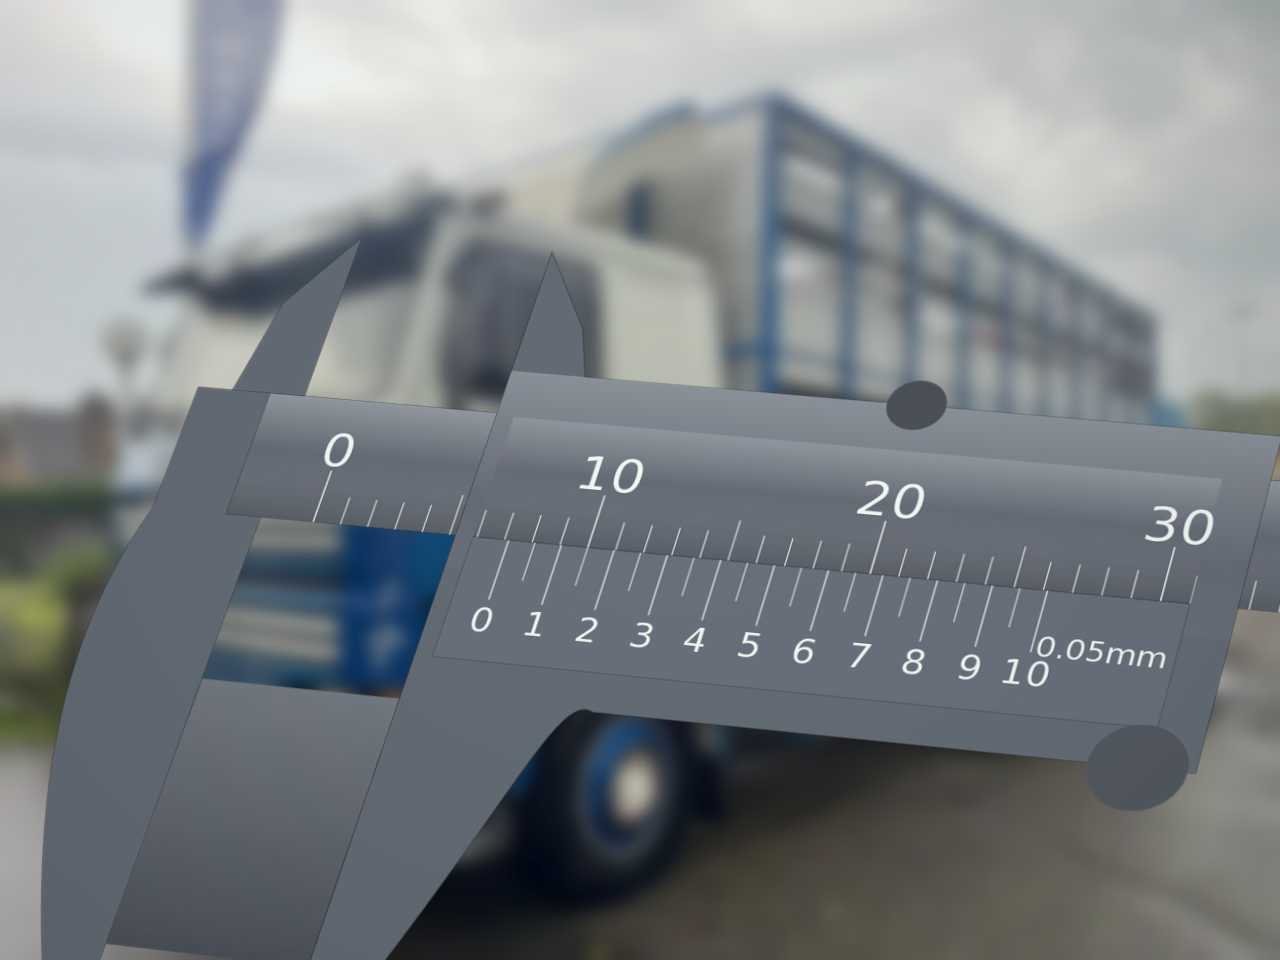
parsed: 7.15 mm
